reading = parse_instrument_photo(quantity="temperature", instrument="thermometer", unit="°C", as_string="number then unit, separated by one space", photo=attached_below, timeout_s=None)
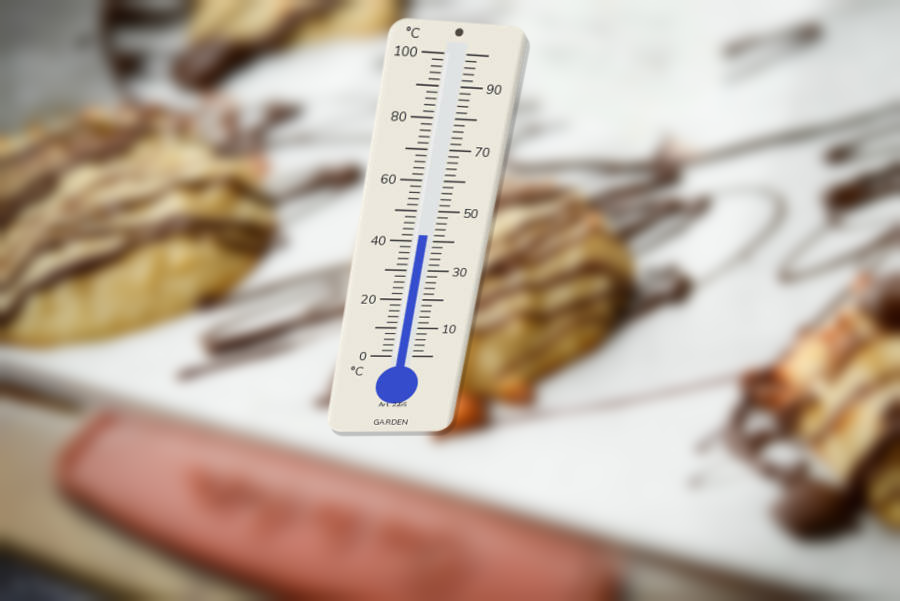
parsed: 42 °C
